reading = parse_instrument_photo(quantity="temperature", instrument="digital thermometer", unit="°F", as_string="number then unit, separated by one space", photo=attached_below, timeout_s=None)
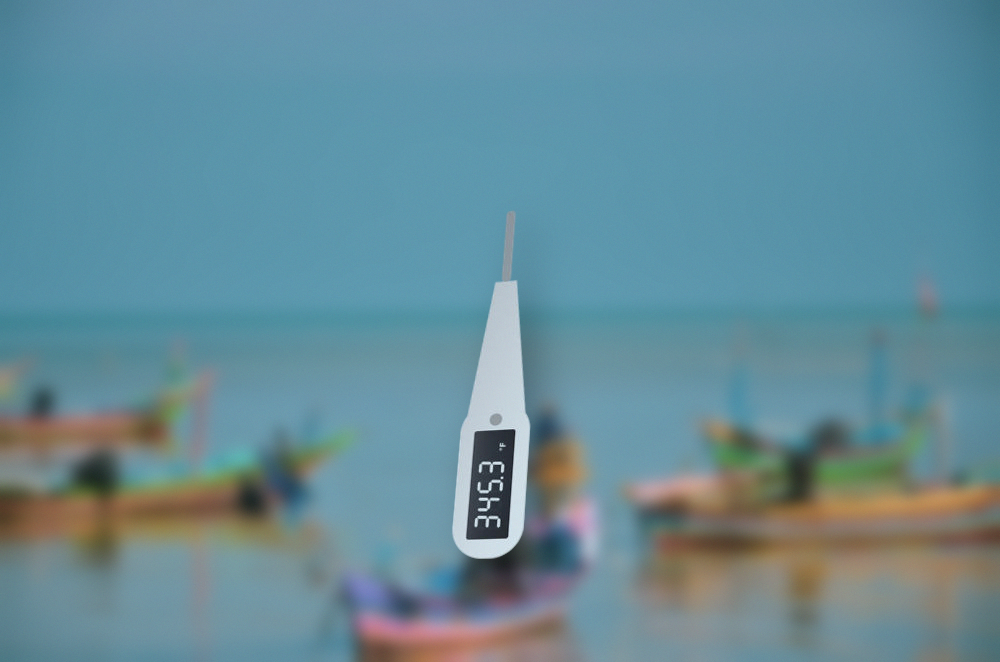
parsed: 345.3 °F
